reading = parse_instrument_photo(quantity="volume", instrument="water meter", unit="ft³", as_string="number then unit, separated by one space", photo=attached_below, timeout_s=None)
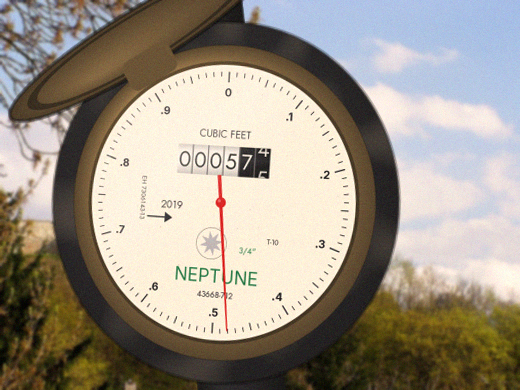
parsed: 574.48 ft³
